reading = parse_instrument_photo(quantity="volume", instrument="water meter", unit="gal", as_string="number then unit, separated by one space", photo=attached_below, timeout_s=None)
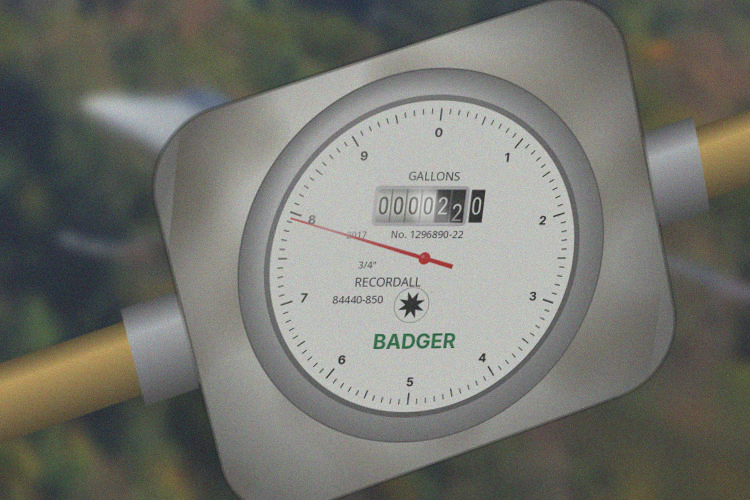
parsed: 217.9 gal
